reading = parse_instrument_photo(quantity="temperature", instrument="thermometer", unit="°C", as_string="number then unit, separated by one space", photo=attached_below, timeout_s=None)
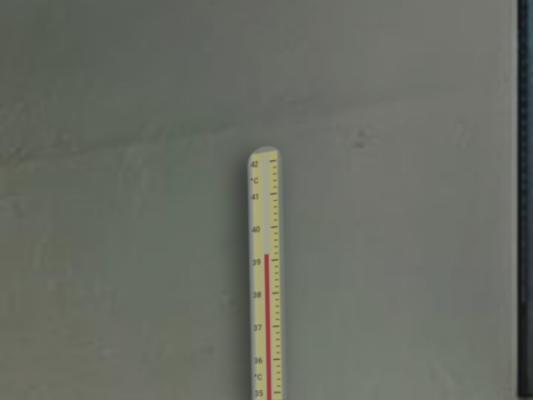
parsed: 39.2 °C
